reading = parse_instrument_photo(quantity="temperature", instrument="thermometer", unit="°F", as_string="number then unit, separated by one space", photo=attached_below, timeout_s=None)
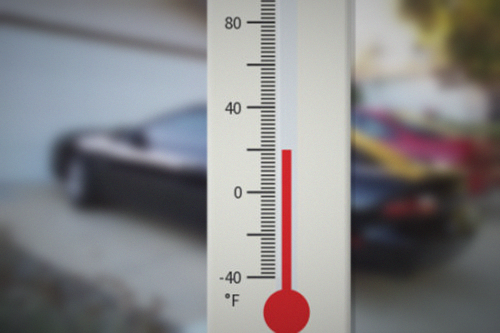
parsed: 20 °F
